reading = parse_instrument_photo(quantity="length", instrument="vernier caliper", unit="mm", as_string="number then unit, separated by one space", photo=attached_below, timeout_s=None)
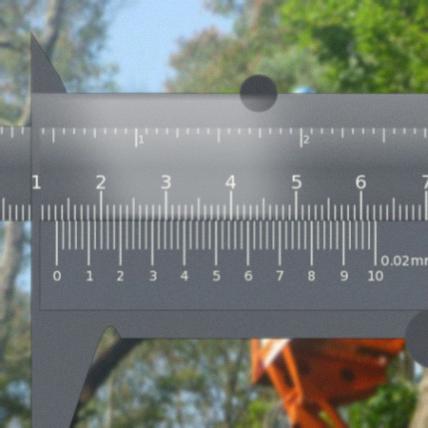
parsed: 13.2 mm
